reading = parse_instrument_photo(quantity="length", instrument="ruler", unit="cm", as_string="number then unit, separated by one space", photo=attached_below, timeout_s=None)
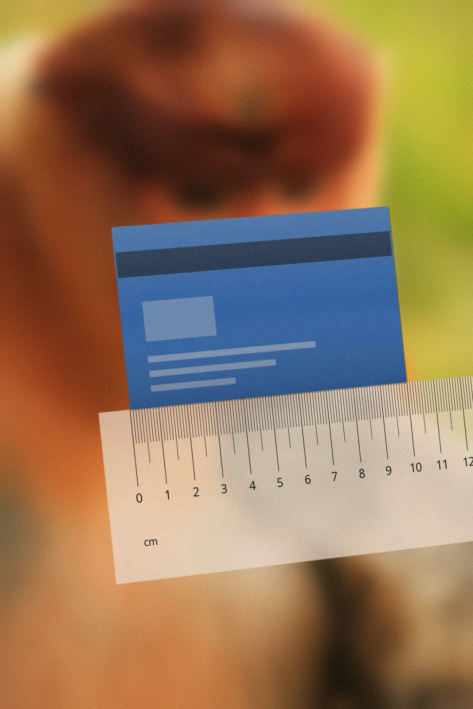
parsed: 10 cm
